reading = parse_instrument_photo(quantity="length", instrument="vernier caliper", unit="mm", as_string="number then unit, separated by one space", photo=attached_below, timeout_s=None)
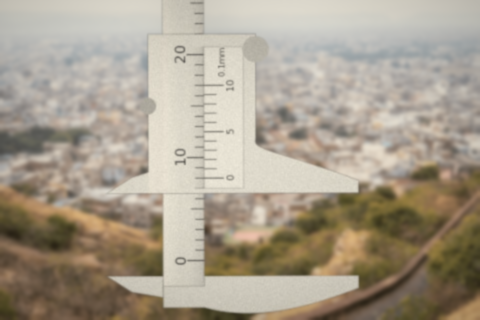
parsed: 8.0 mm
